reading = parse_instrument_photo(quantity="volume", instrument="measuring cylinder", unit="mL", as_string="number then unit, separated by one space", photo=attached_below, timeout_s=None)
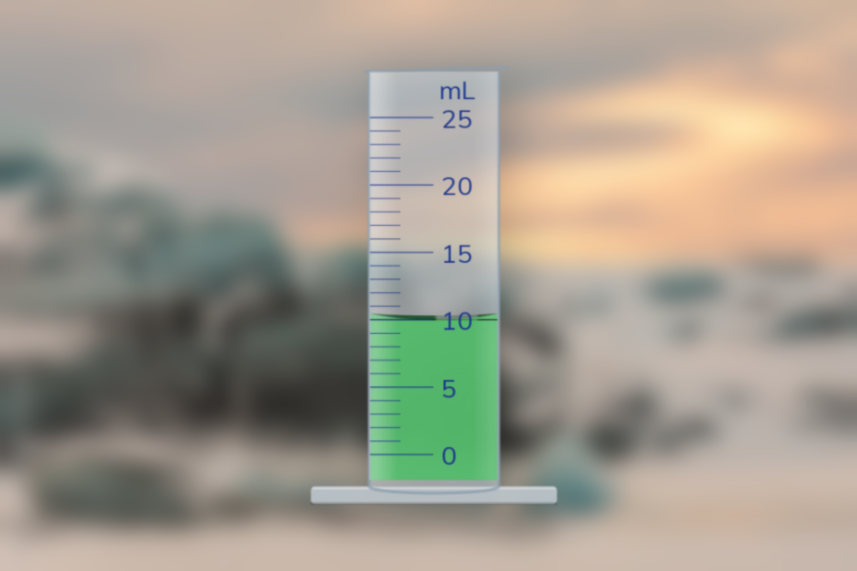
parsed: 10 mL
